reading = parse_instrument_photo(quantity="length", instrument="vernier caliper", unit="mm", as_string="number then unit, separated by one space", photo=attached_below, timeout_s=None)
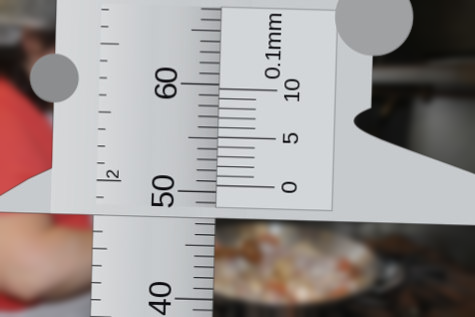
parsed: 50.6 mm
